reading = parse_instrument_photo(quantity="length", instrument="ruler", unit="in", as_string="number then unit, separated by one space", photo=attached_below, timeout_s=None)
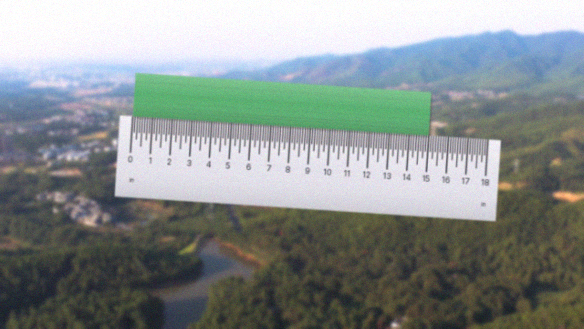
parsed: 15 in
